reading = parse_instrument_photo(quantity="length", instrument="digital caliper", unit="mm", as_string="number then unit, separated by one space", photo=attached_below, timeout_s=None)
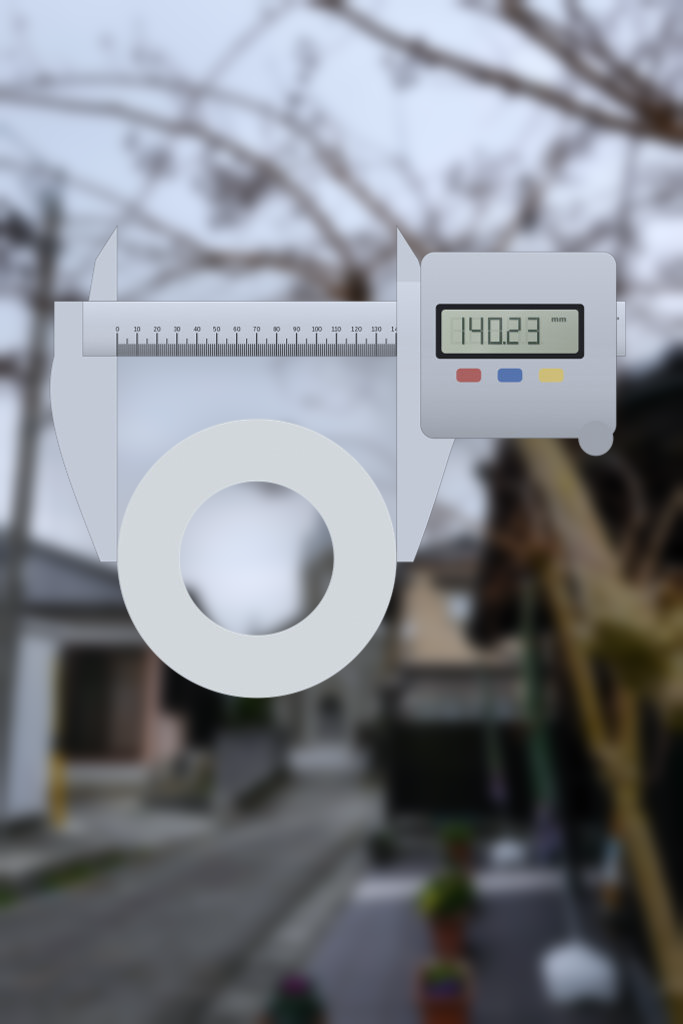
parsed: 140.23 mm
